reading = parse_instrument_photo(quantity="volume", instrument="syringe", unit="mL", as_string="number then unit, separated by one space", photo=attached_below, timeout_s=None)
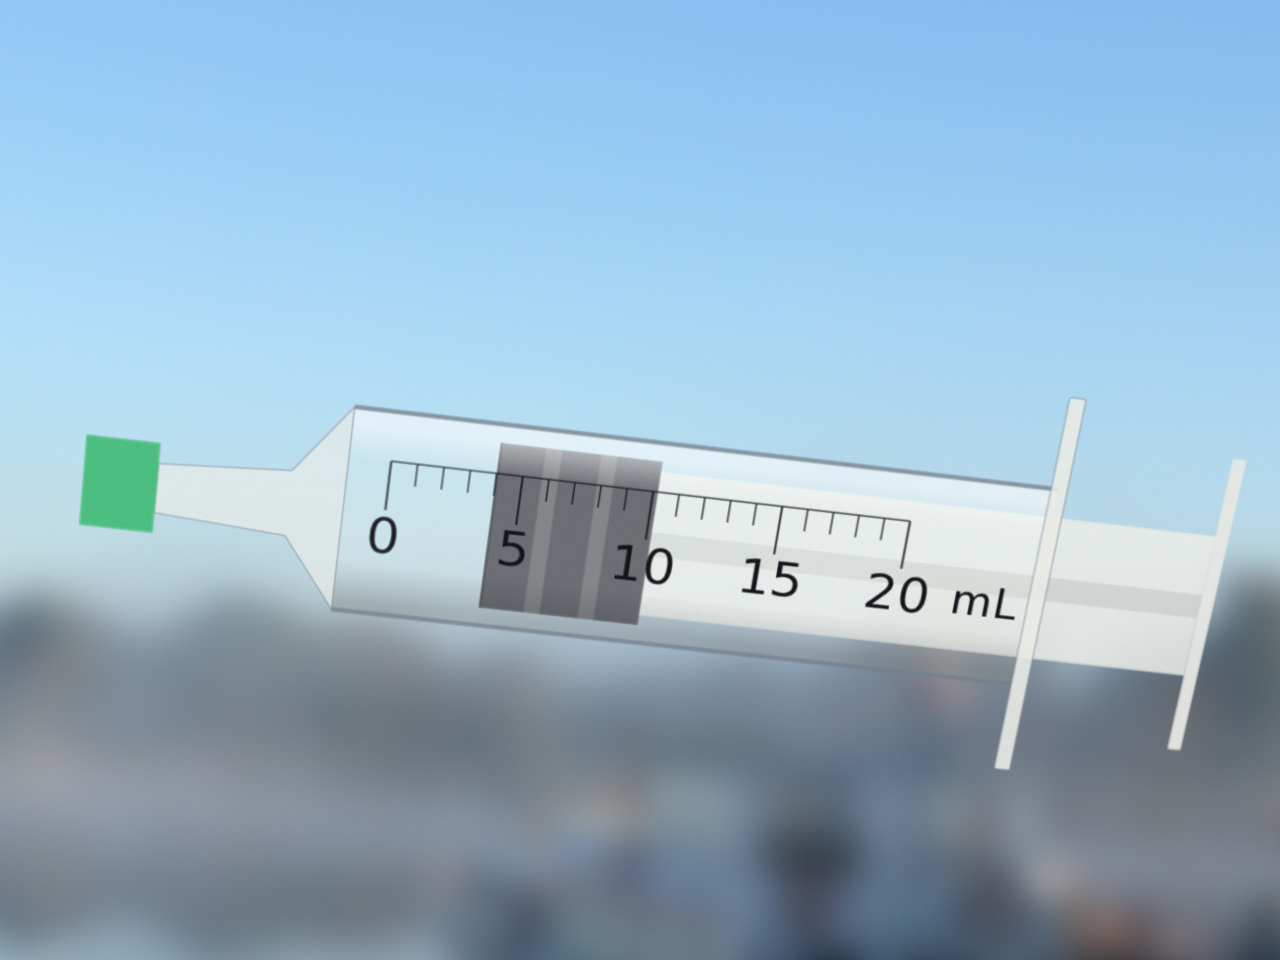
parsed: 4 mL
